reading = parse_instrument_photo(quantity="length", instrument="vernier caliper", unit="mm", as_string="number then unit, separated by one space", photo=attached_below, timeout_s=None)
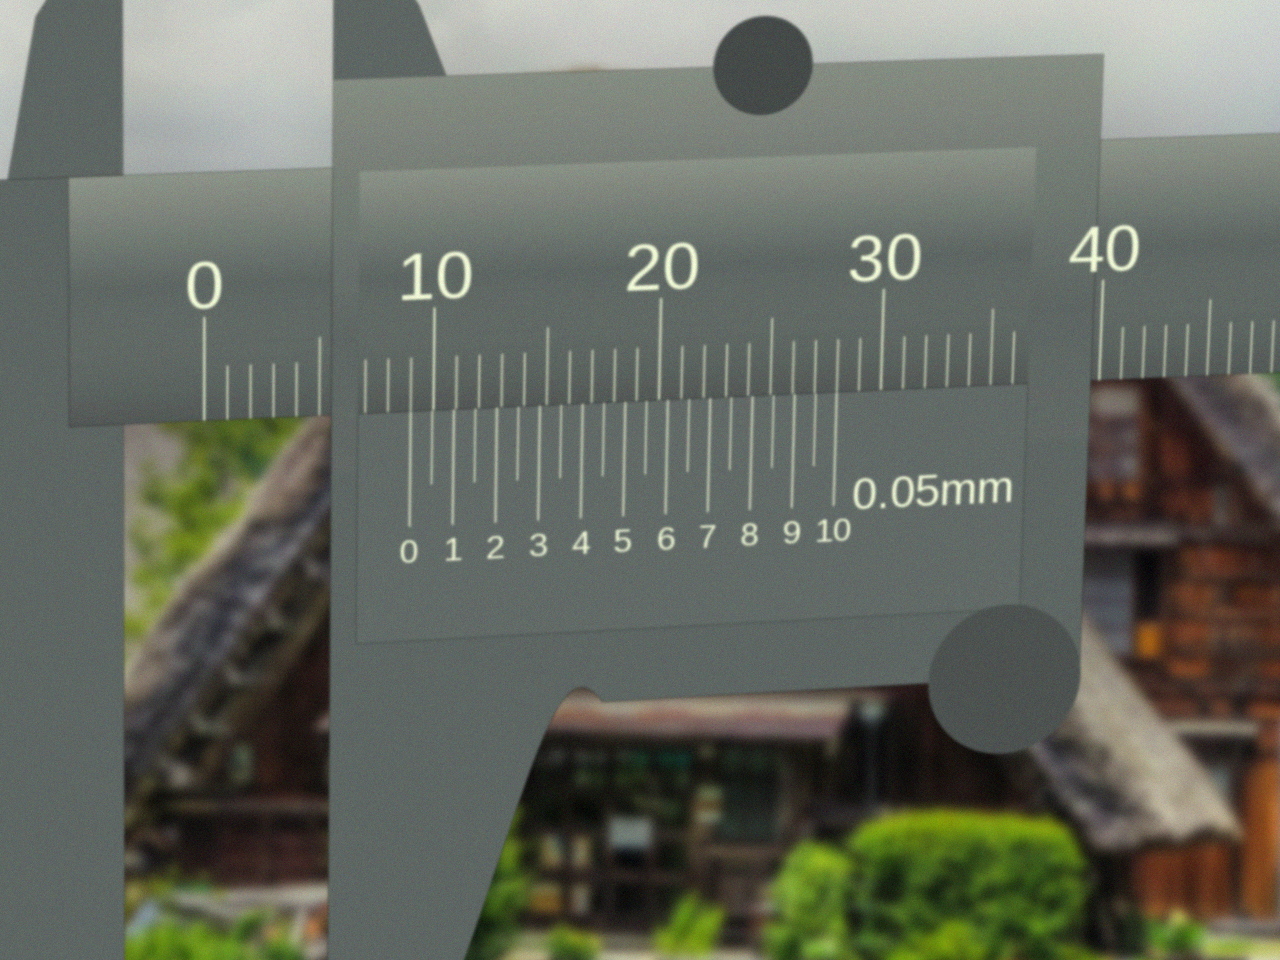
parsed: 9.0 mm
